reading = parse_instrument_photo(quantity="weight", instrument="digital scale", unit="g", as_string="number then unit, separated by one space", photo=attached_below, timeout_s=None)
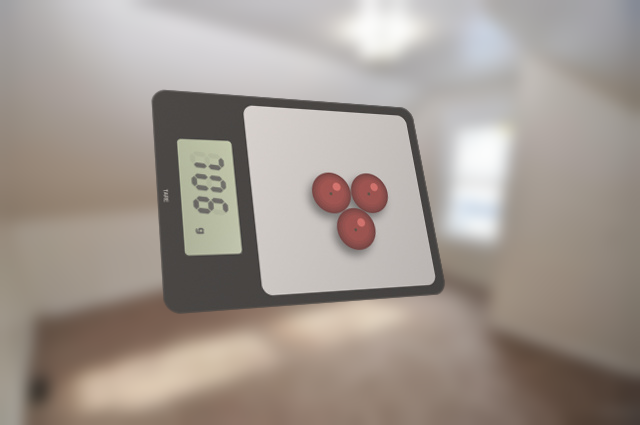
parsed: 706 g
